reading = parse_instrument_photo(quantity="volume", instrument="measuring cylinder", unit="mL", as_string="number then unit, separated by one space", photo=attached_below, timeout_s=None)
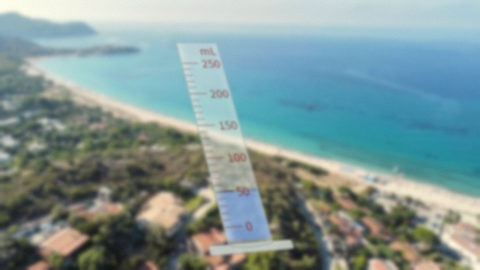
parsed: 50 mL
